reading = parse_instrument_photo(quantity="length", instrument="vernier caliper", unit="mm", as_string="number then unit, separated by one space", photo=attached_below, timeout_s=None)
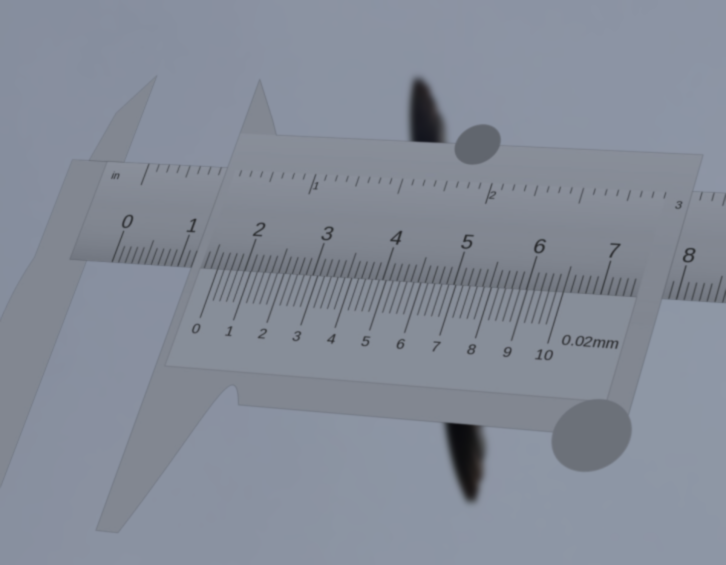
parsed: 16.0 mm
